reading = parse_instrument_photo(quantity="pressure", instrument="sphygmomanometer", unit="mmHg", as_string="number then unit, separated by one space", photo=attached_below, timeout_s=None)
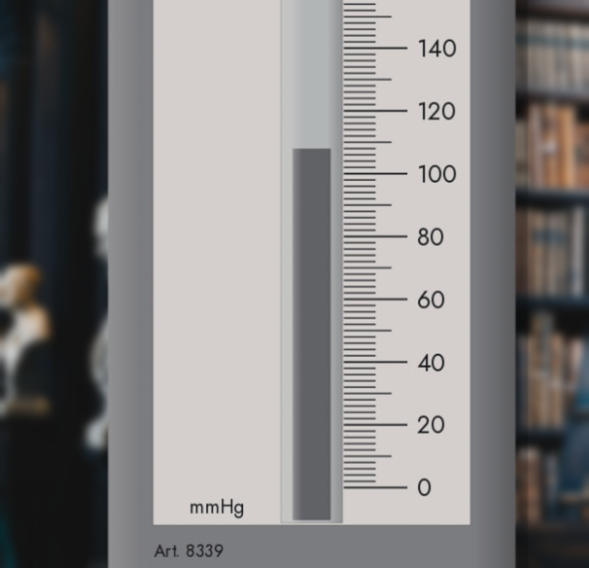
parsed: 108 mmHg
